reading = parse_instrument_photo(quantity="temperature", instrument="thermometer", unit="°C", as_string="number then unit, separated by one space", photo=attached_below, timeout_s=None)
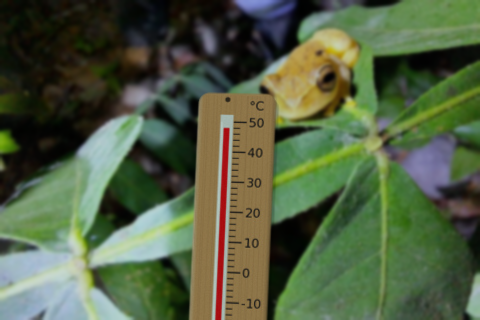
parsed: 48 °C
